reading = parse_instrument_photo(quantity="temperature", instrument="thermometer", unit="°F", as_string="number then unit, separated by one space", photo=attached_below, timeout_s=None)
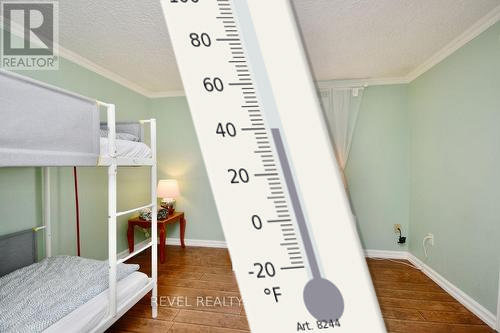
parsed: 40 °F
